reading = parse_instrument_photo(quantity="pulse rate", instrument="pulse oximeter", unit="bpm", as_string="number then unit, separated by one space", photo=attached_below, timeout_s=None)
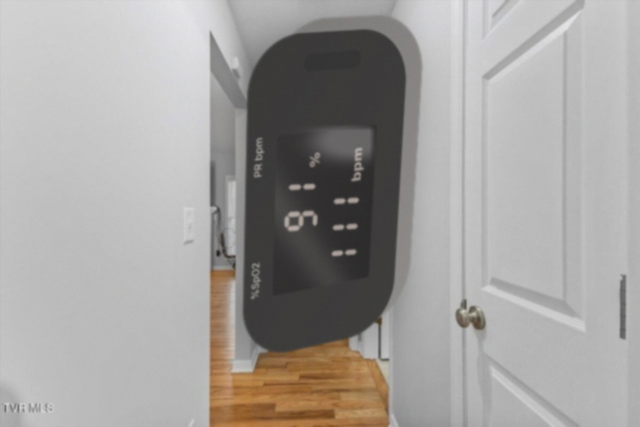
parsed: 111 bpm
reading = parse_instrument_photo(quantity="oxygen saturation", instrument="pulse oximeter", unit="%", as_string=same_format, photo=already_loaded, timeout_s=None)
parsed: 91 %
